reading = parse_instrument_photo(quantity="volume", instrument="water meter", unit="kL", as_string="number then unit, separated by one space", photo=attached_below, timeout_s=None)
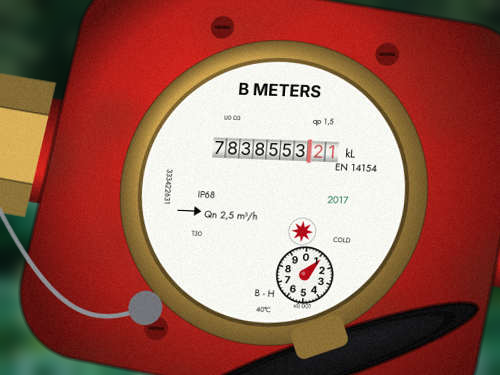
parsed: 7838553.211 kL
